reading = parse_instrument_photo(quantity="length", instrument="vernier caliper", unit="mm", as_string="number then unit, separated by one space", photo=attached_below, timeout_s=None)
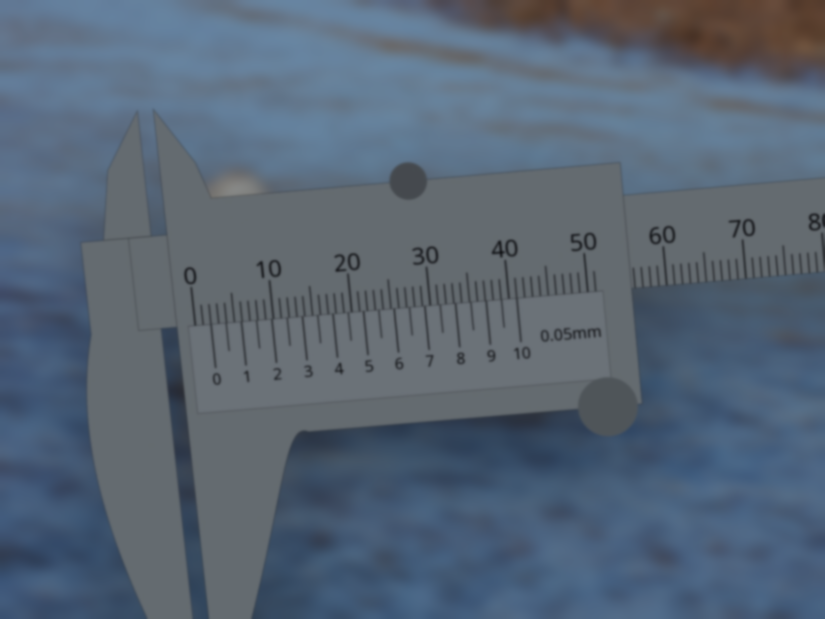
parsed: 2.0 mm
